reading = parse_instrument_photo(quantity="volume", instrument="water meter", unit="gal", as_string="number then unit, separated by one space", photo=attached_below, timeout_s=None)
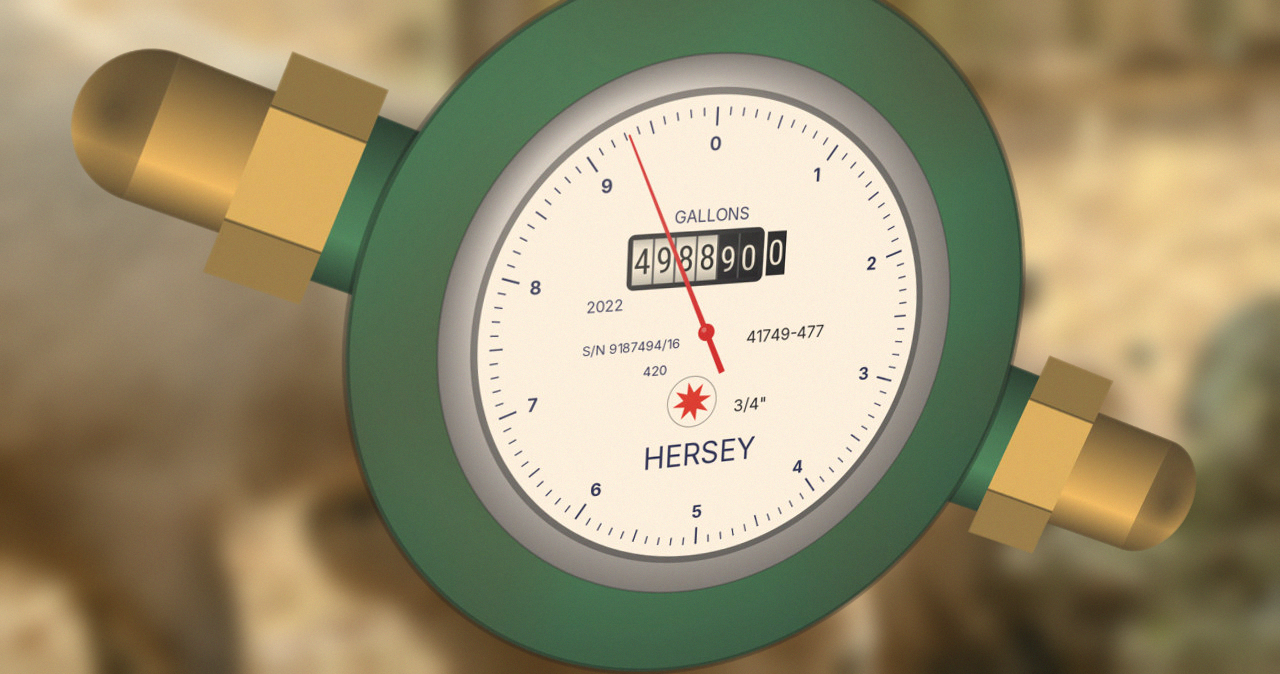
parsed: 4988899.3 gal
